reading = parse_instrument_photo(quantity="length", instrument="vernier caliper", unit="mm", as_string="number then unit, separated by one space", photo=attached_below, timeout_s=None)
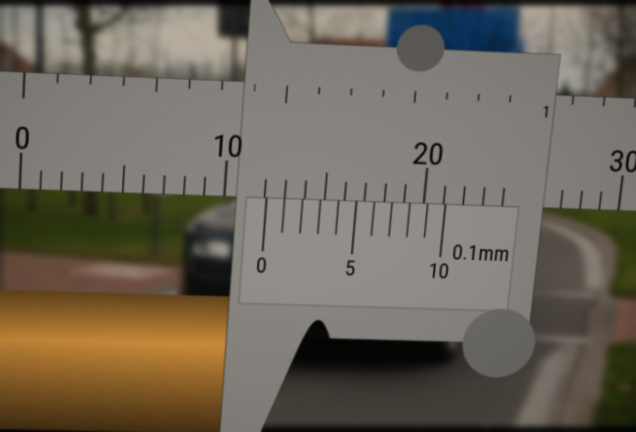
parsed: 12.1 mm
